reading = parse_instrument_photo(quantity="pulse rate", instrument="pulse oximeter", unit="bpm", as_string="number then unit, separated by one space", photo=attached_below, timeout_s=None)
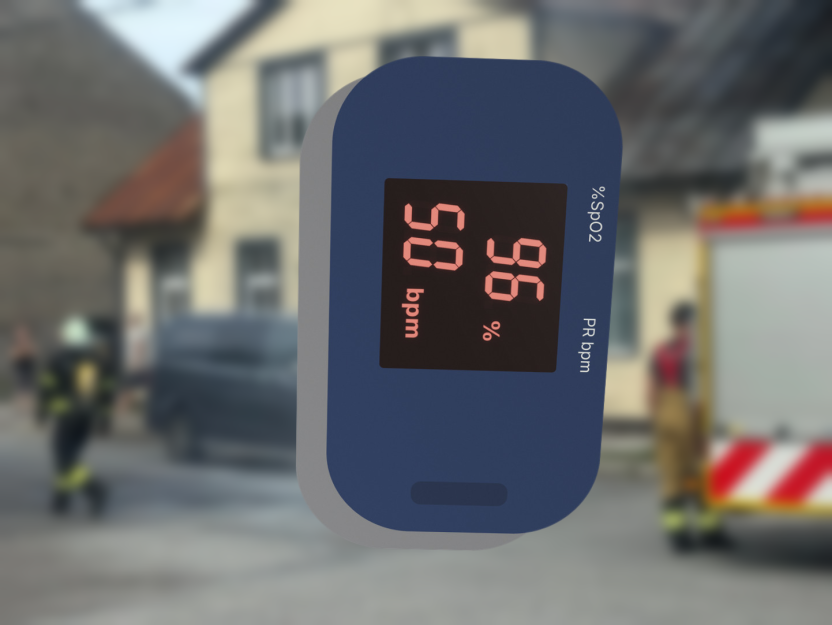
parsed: 50 bpm
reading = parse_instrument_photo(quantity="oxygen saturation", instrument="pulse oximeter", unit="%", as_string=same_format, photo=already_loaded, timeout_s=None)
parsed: 96 %
